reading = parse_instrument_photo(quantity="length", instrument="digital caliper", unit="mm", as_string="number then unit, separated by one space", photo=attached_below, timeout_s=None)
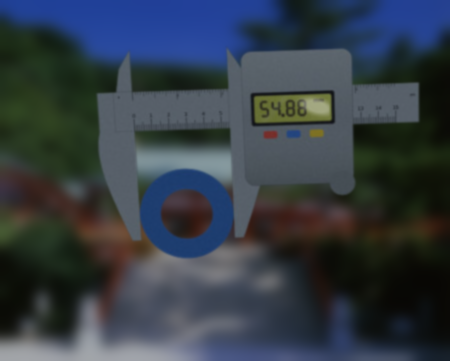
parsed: 54.88 mm
